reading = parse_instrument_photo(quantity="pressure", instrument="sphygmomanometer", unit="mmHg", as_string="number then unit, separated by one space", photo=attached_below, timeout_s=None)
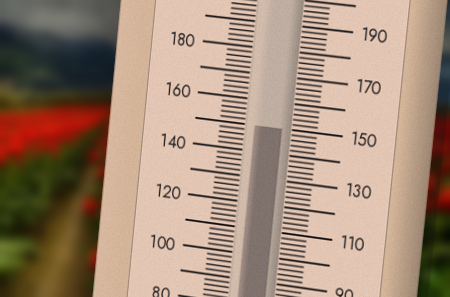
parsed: 150 mmHg
